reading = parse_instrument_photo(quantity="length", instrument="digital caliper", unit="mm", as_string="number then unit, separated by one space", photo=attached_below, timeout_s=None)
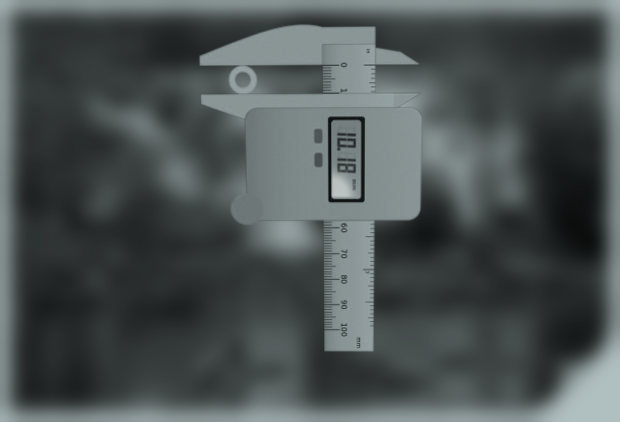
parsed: 10.18 mm
